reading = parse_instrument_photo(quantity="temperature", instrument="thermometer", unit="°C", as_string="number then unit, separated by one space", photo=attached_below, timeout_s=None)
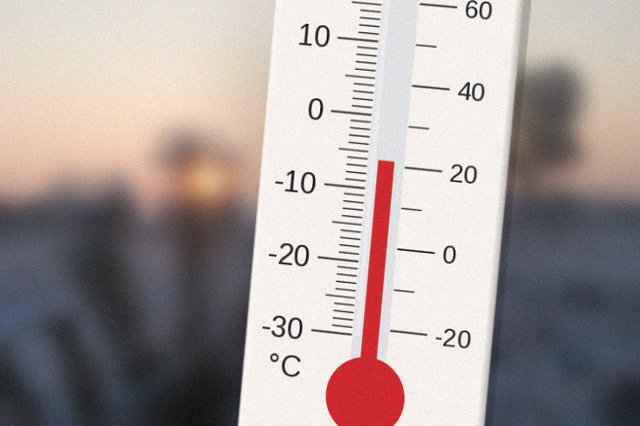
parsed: -6 °C
